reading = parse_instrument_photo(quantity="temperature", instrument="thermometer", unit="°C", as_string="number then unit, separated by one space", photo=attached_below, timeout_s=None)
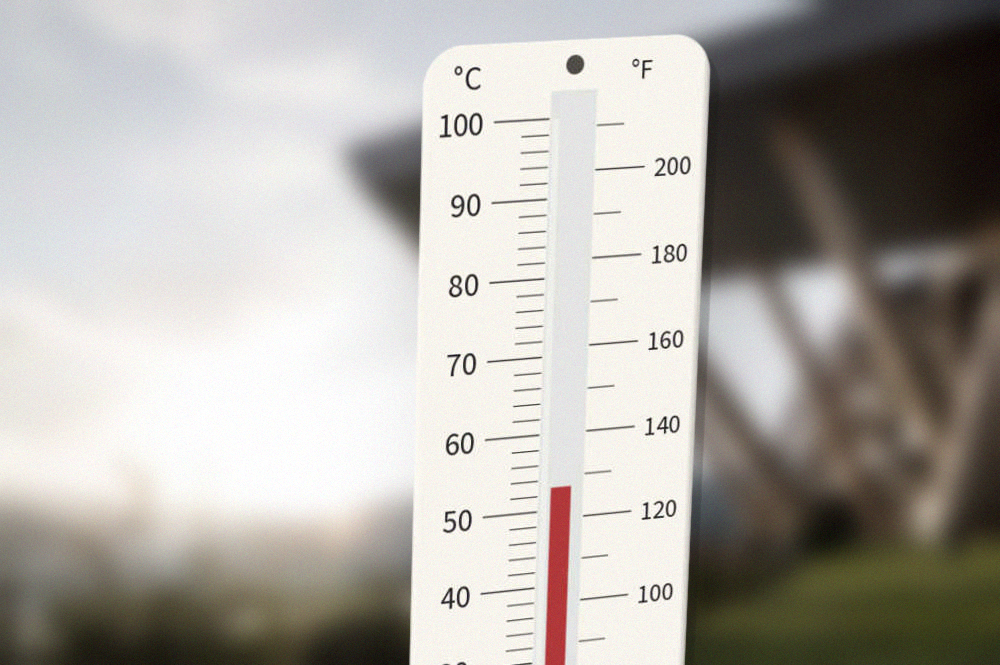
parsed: 53 °C
